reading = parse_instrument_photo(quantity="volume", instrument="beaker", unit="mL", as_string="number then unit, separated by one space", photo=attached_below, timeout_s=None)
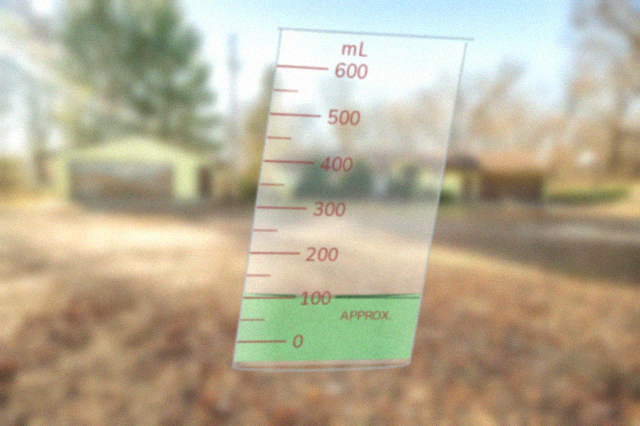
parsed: 100 mL
